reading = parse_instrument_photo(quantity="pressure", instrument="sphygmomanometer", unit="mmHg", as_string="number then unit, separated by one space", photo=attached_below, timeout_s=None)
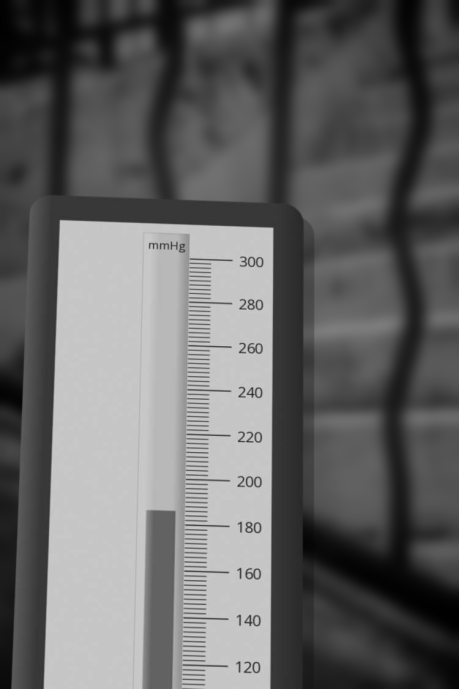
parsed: 186 mmHg
